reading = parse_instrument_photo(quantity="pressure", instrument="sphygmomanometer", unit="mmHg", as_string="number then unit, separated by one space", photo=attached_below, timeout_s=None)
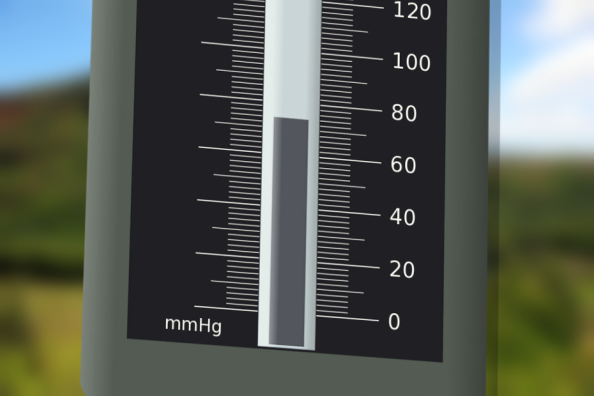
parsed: 74 mmHg
